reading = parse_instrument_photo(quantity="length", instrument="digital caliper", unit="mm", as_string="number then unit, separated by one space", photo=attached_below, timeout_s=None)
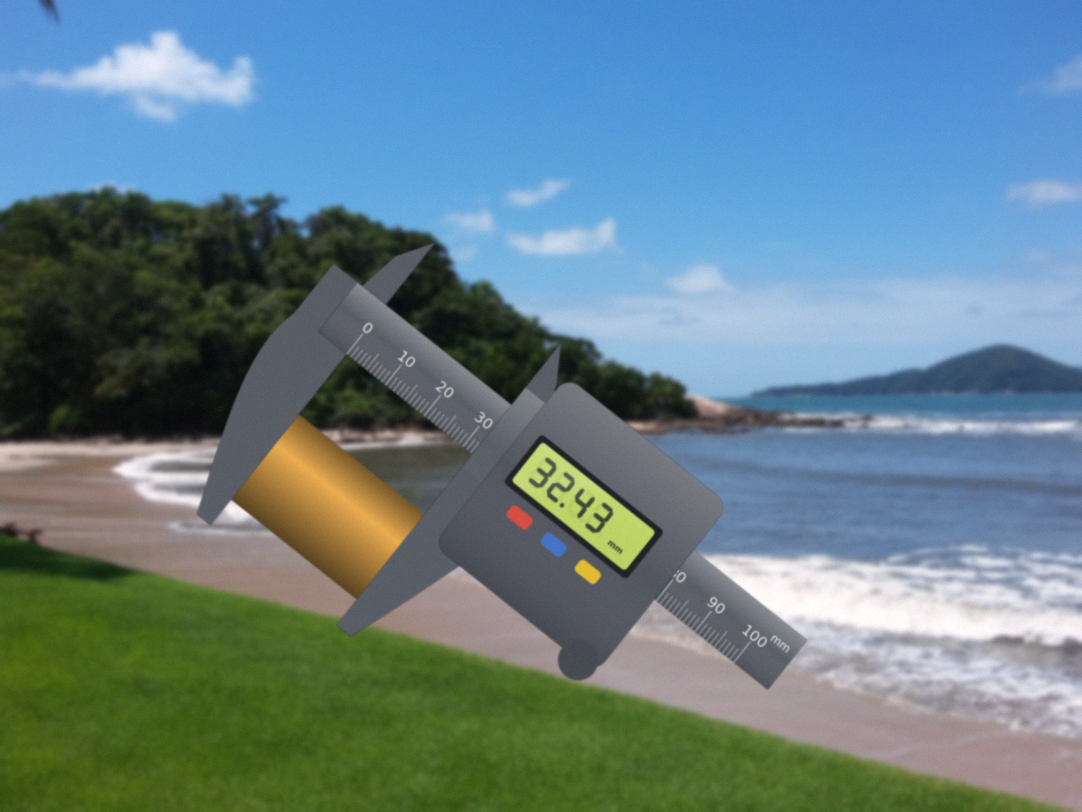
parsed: 32.43 mm
